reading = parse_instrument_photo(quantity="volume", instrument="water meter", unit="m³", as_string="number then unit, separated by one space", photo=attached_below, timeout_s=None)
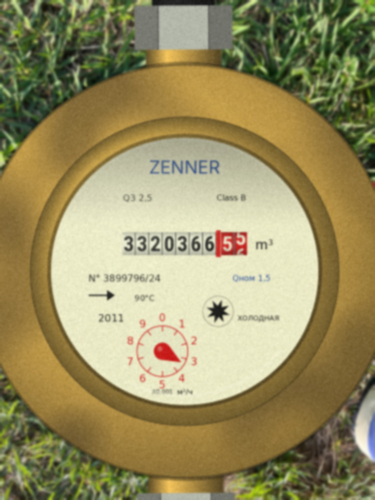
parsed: 3320366.553 m³
